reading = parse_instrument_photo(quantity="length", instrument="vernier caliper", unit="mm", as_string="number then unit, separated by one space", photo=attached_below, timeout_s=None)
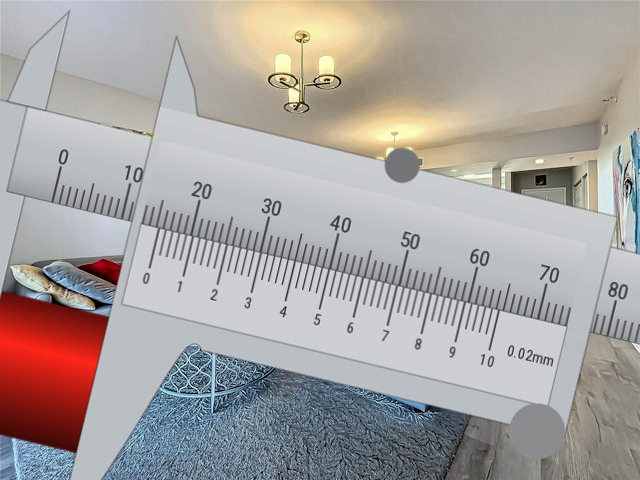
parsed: 15.4 mm
